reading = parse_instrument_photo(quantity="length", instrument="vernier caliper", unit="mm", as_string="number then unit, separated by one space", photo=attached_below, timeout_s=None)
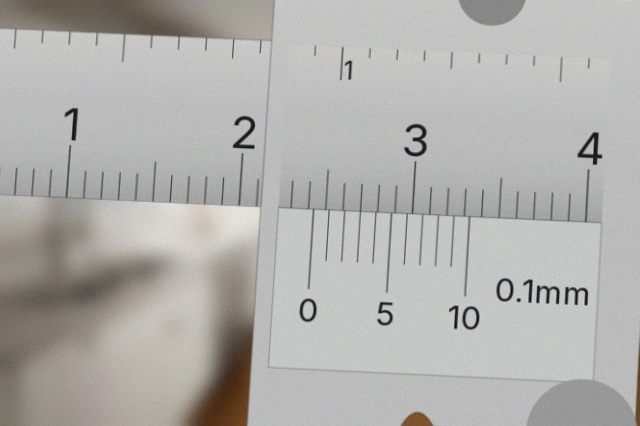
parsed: 24.3 mm
